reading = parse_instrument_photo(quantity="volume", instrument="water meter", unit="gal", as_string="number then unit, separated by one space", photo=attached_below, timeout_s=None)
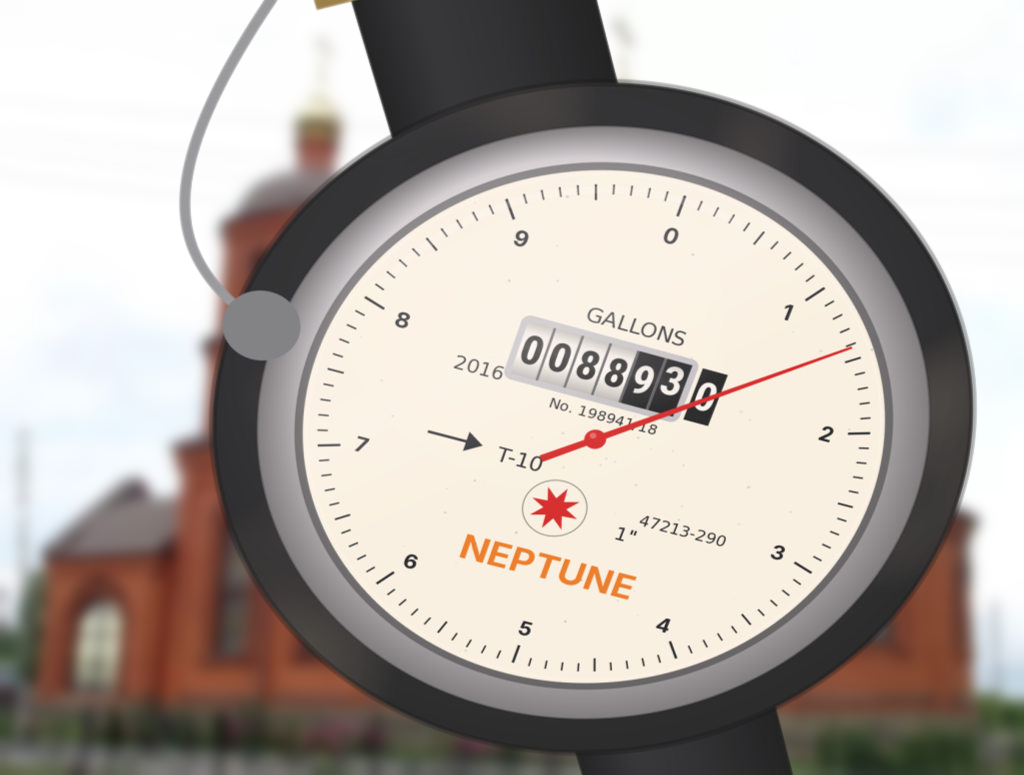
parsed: 88931.4 gal
